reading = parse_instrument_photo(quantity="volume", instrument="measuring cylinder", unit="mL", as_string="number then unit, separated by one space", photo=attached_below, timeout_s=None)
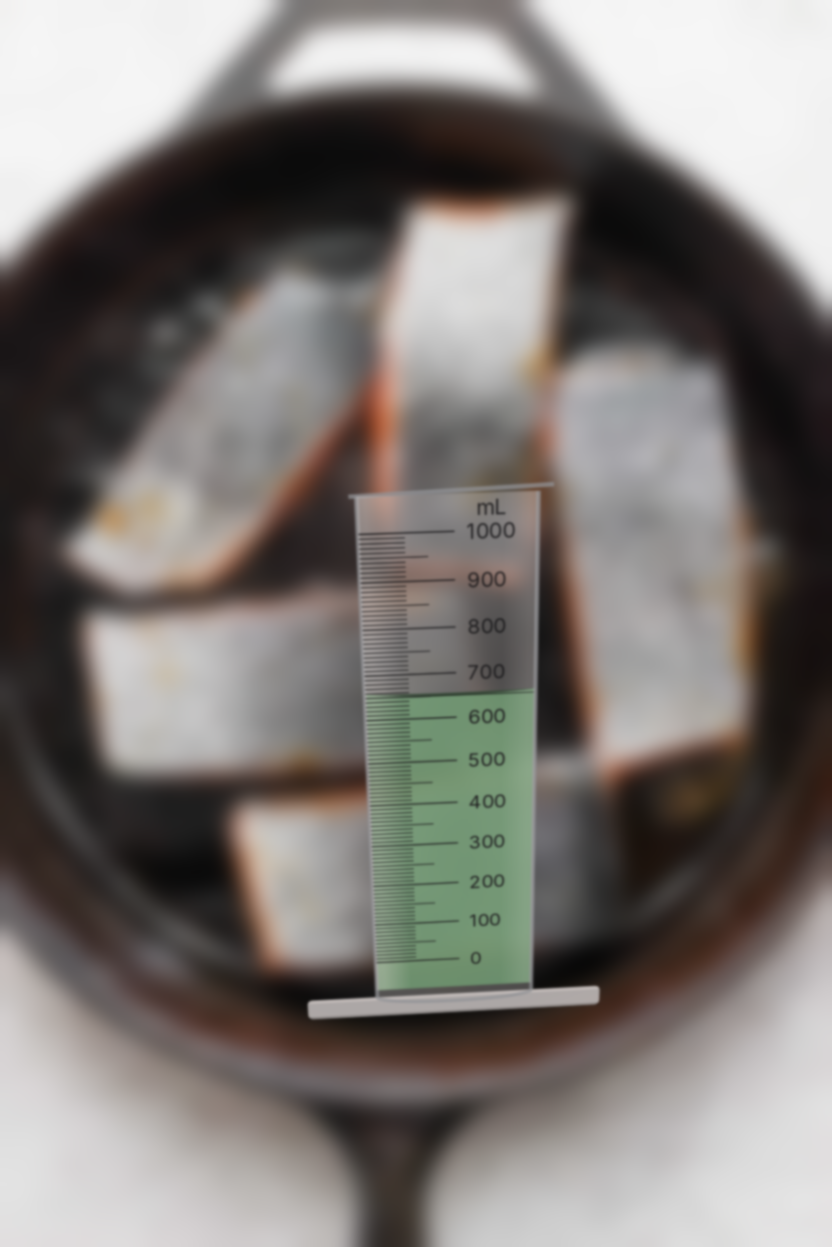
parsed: 650 mL
